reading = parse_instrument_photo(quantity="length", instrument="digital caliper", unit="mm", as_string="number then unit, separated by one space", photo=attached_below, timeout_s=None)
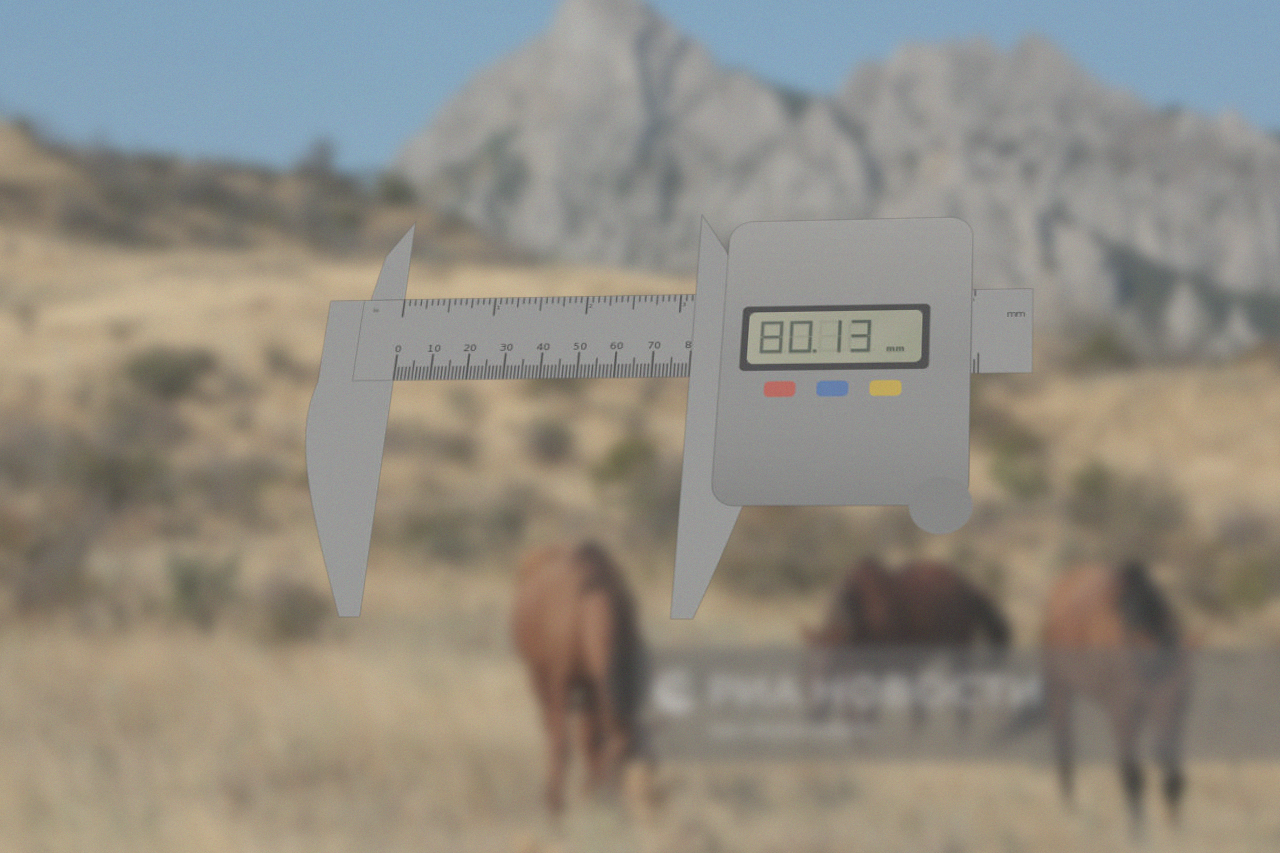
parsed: 80.13 mm
